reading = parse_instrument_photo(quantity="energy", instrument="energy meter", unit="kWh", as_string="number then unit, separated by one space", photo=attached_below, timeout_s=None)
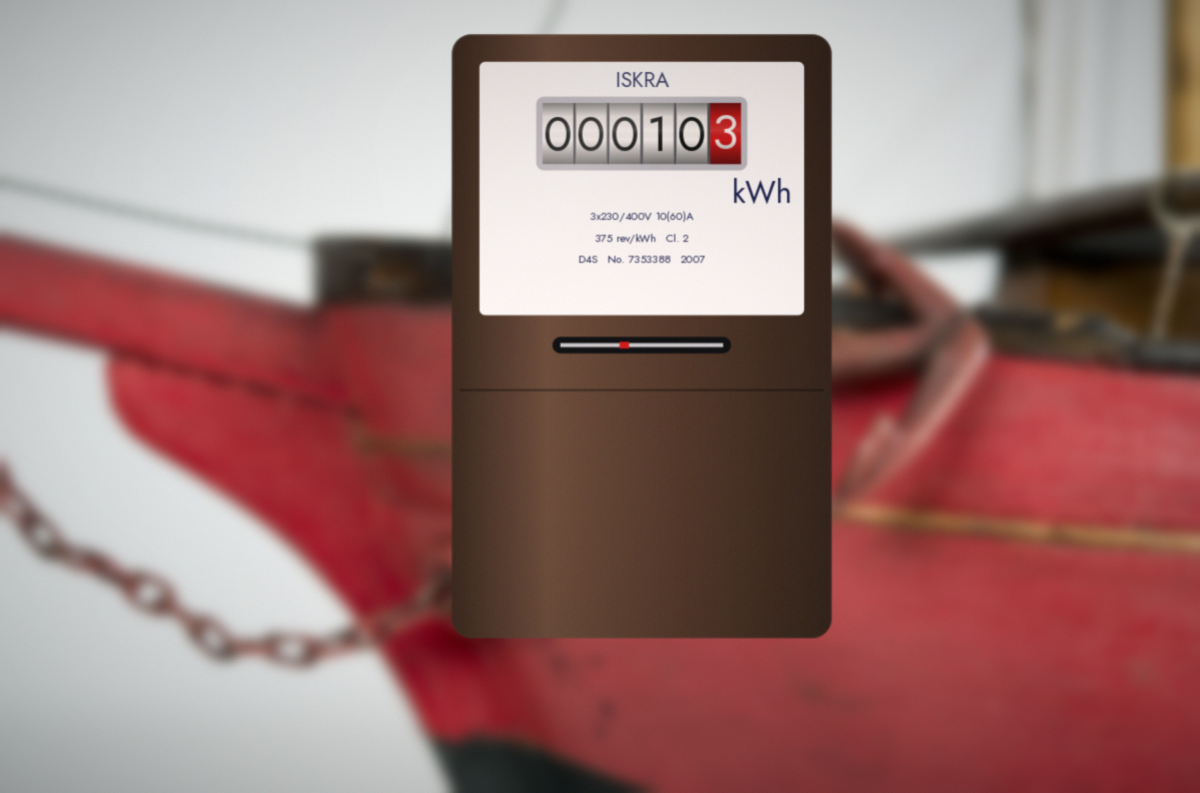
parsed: 10.3 kWh
